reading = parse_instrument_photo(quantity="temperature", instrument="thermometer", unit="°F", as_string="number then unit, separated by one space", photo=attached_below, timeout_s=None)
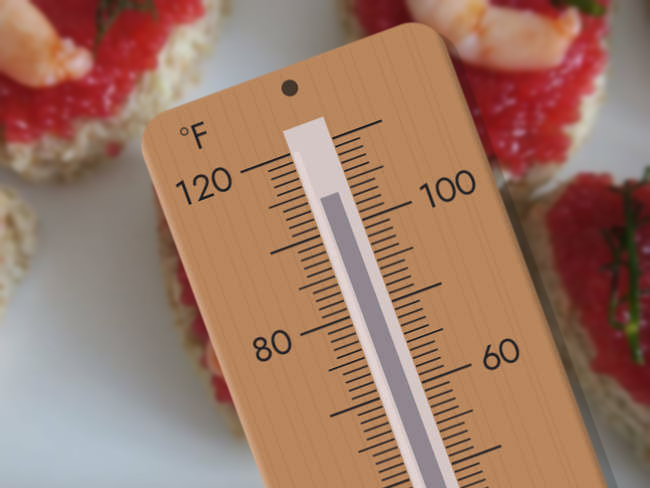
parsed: 108 °F
